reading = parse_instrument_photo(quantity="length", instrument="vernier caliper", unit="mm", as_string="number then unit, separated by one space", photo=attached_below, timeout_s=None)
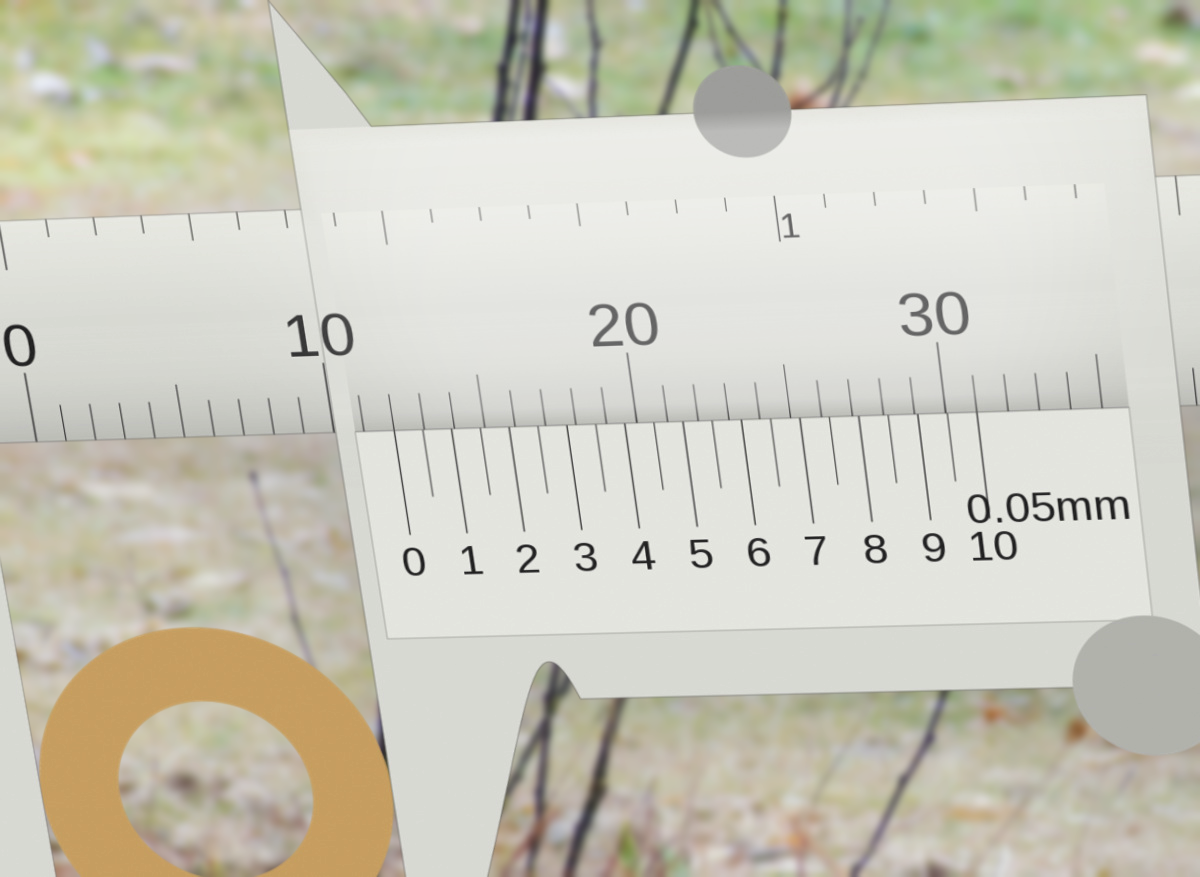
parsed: 12.00 mm
